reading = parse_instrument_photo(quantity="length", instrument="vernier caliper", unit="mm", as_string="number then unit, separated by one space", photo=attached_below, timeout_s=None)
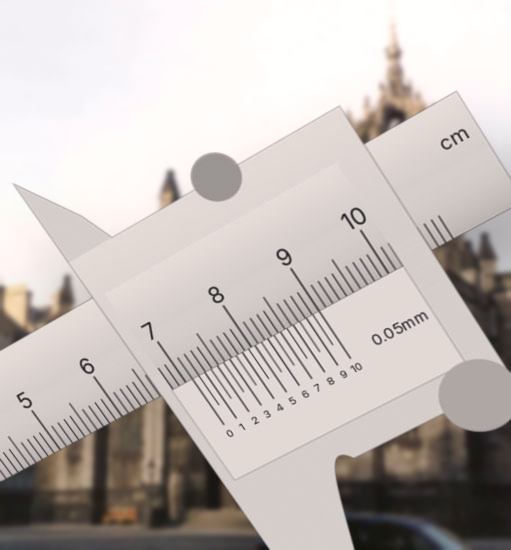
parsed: 71.0 mm
